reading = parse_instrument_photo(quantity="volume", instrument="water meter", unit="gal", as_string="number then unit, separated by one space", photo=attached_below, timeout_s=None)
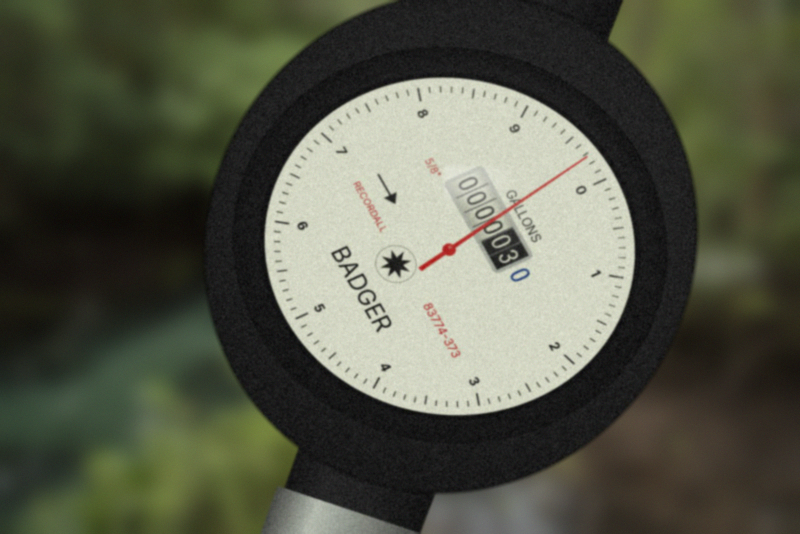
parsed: 29.7 gal
